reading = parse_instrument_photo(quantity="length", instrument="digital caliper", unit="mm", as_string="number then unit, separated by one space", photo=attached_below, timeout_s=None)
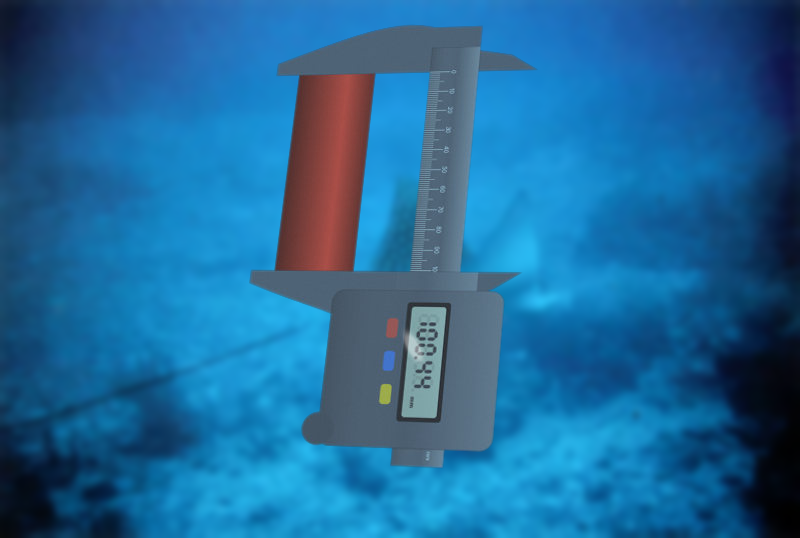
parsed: 100.44 mm
